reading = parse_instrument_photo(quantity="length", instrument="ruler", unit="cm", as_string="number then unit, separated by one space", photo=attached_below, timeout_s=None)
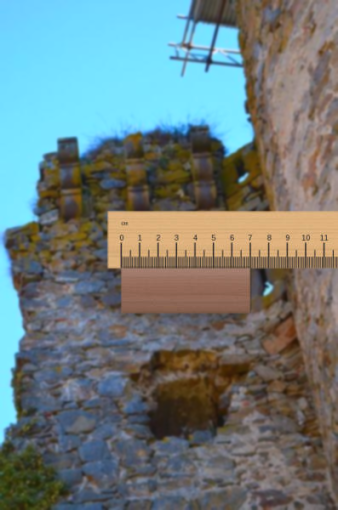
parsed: 7 cm
